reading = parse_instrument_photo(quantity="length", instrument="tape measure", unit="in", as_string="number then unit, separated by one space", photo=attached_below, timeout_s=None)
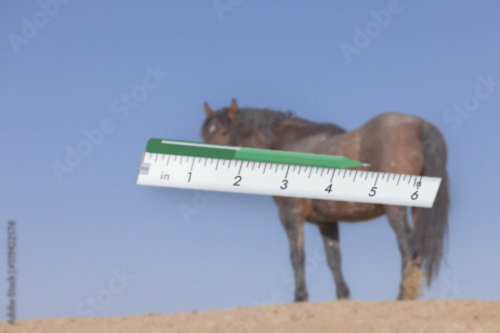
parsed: 4.75 in
